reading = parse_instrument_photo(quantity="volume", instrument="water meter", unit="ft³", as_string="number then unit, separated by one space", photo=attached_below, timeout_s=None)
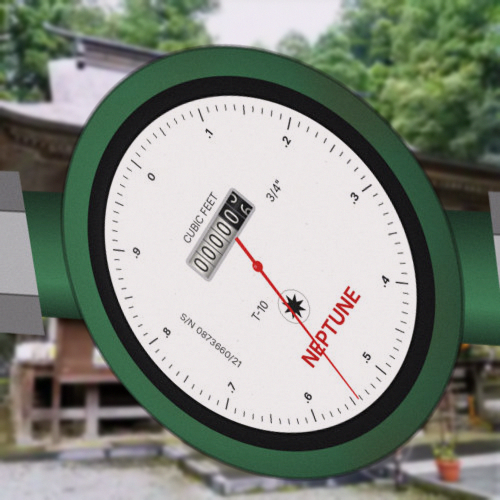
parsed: 5.54 ft³
